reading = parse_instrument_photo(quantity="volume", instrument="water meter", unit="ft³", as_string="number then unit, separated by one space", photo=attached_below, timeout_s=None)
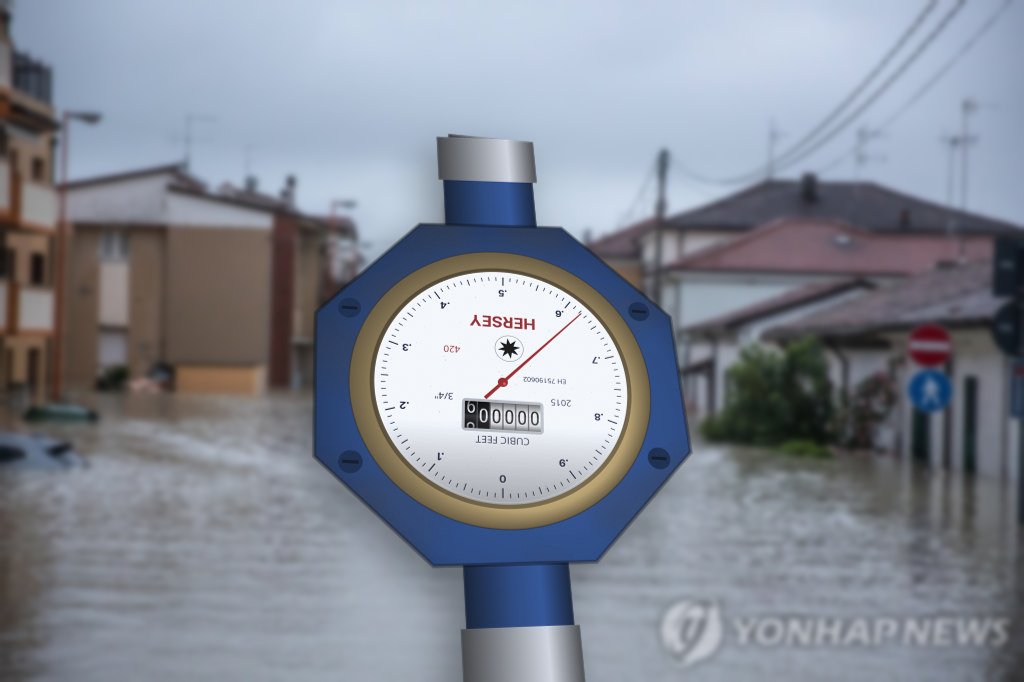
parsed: 8.62 ft³
